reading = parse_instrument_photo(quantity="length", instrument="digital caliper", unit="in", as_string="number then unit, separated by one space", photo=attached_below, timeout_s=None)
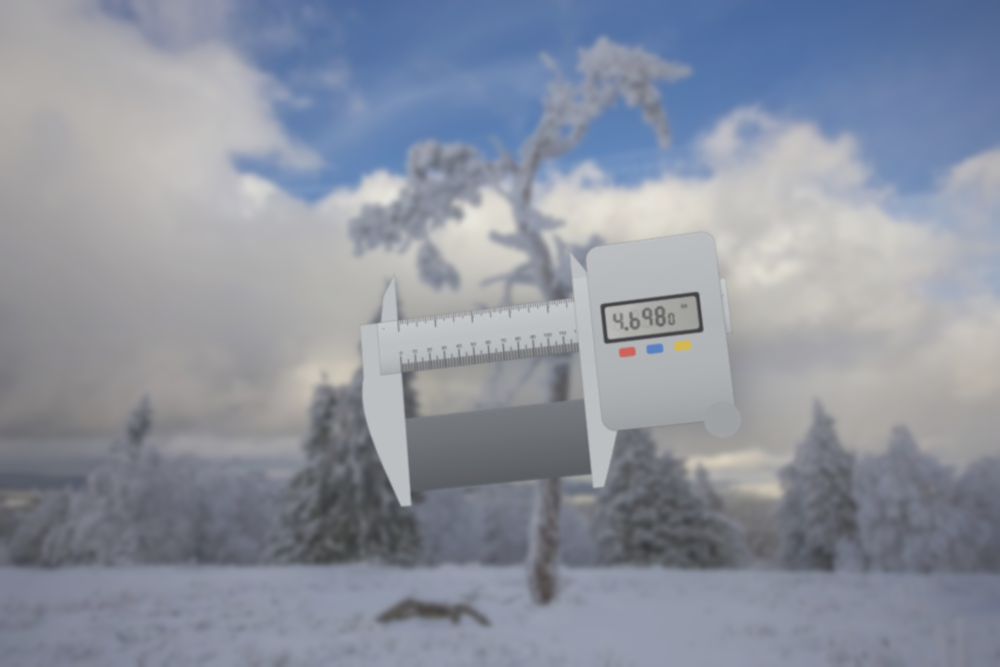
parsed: 4.6980 in
